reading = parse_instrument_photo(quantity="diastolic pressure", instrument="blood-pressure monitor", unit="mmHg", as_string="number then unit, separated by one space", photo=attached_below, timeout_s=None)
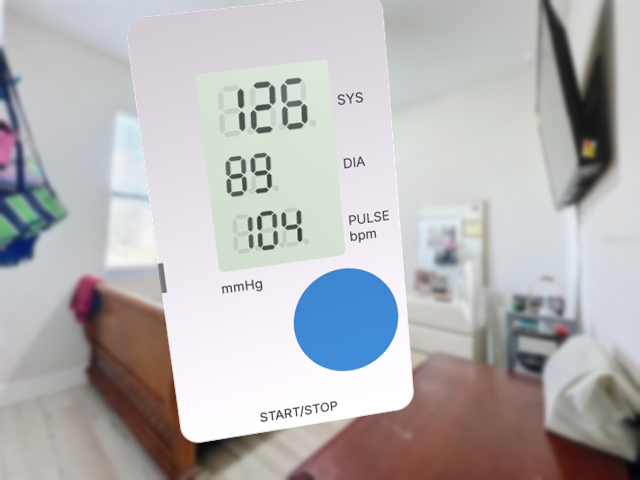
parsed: 89 mmHg
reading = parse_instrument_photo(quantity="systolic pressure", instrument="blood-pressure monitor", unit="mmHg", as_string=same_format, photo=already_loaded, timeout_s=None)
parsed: 126 mmHg
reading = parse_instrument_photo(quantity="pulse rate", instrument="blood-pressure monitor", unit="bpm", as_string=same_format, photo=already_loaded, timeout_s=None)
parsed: 104 bpm
